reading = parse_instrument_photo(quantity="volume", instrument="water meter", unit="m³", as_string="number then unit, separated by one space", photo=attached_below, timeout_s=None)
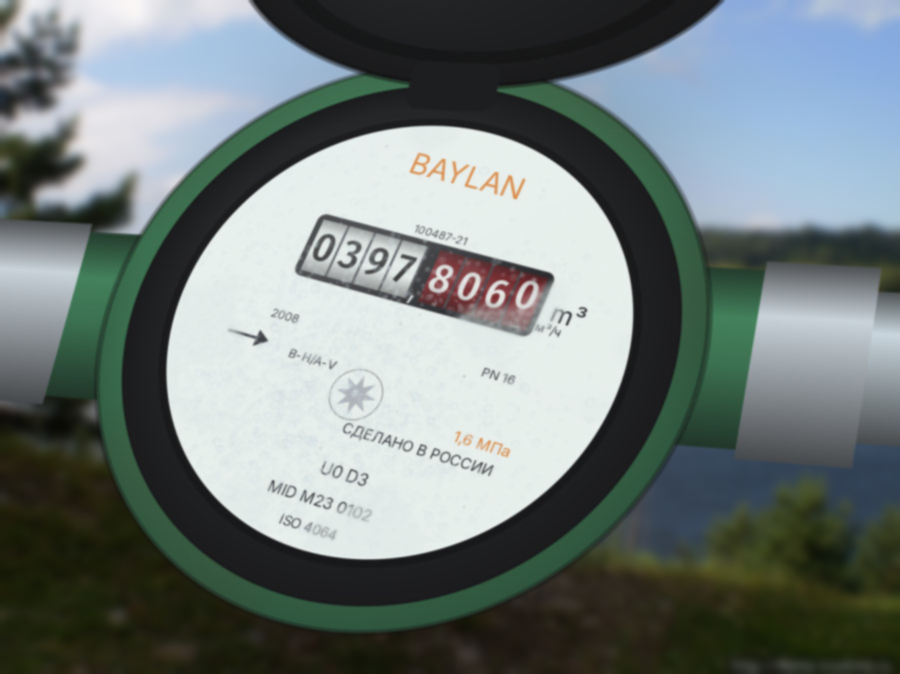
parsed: 397.8060 m³
